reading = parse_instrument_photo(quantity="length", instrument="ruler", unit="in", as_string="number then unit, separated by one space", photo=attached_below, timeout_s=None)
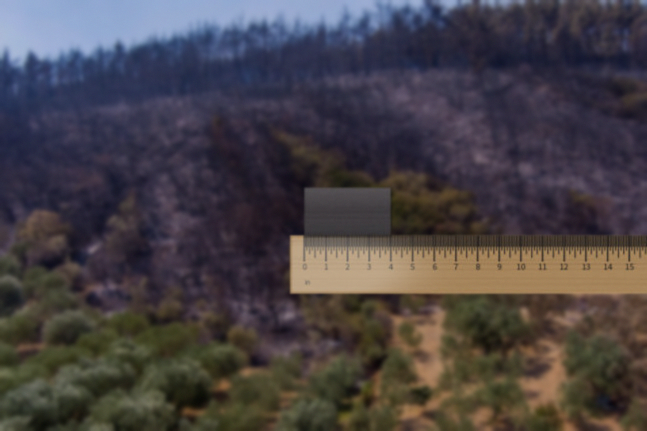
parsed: 4 in
